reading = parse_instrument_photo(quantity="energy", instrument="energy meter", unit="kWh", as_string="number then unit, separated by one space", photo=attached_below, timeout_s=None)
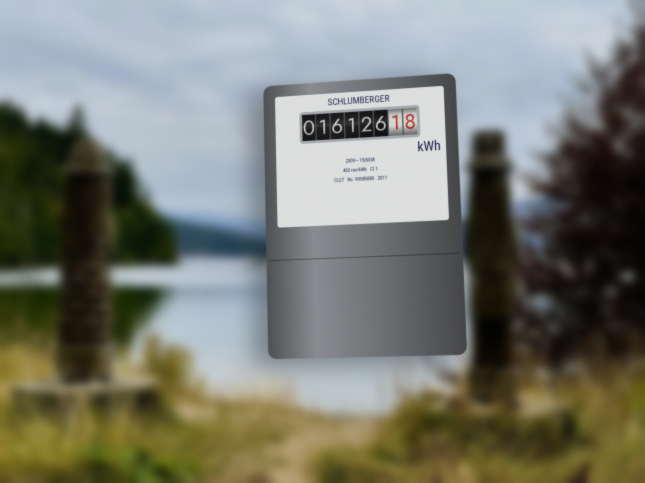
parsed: 16126.18 kWh
